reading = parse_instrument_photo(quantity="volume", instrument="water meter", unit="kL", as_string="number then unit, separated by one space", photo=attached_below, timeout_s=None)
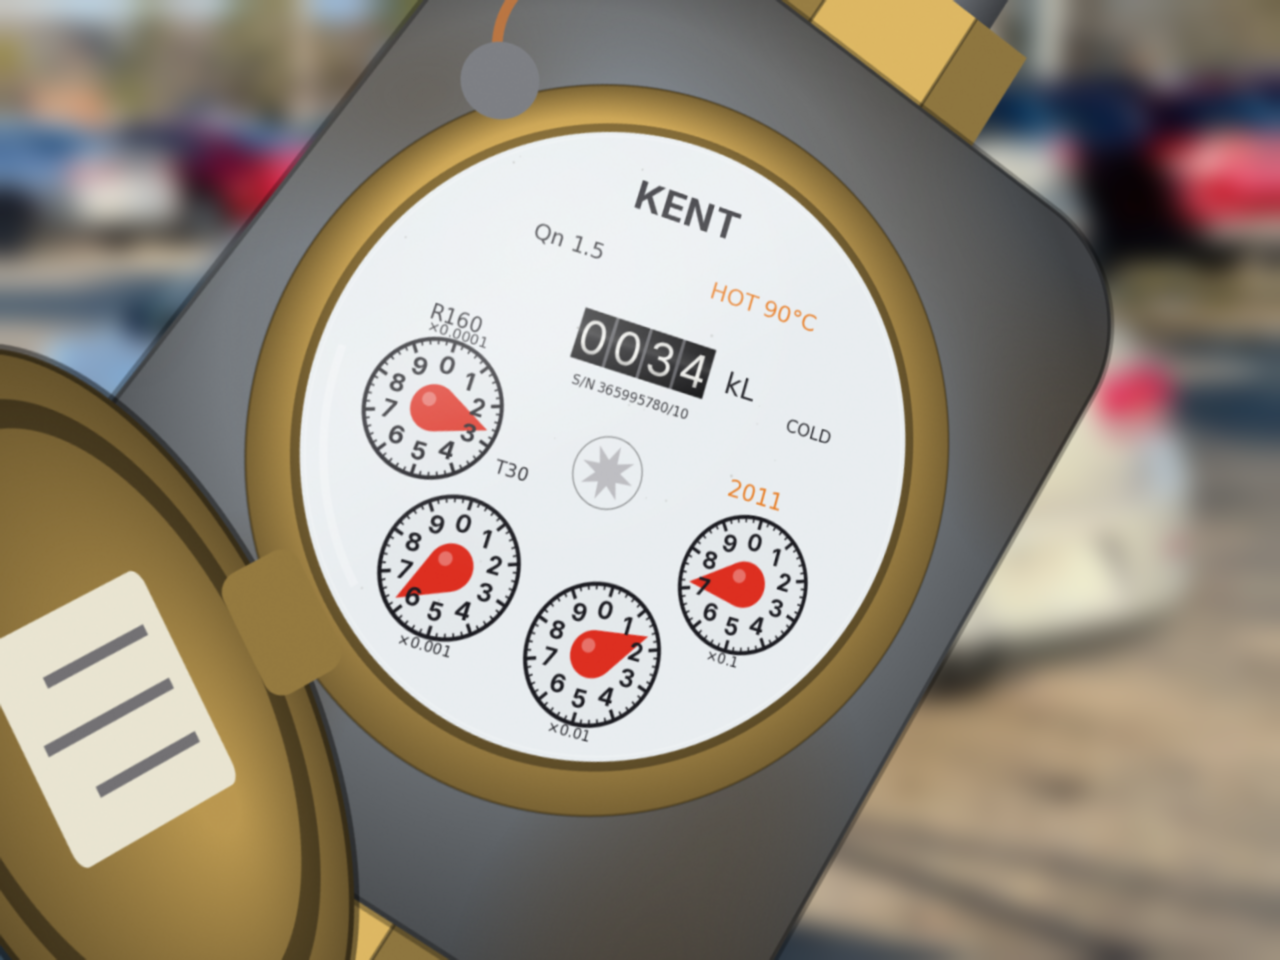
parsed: 34.7162 kL
